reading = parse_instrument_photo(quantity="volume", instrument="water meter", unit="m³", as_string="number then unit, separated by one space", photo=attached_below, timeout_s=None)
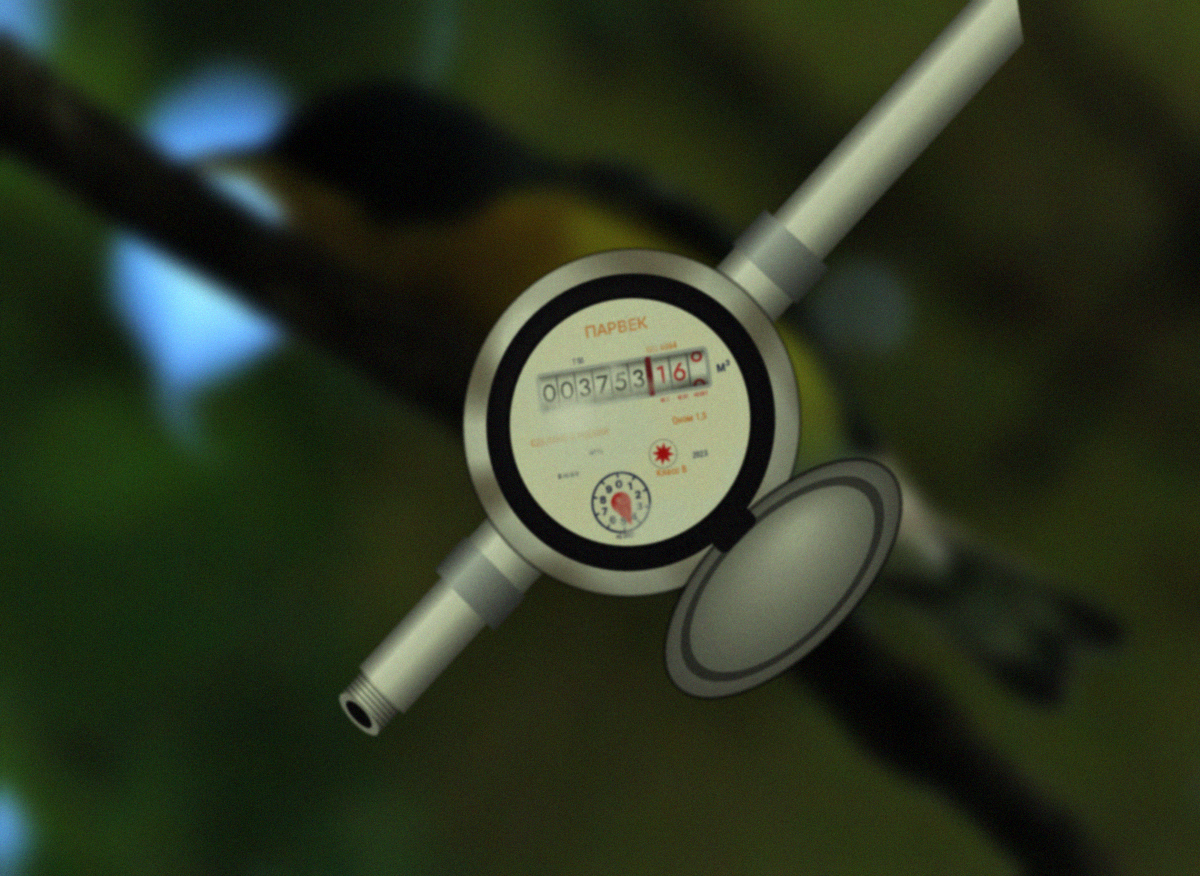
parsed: 3753.1684 m³
